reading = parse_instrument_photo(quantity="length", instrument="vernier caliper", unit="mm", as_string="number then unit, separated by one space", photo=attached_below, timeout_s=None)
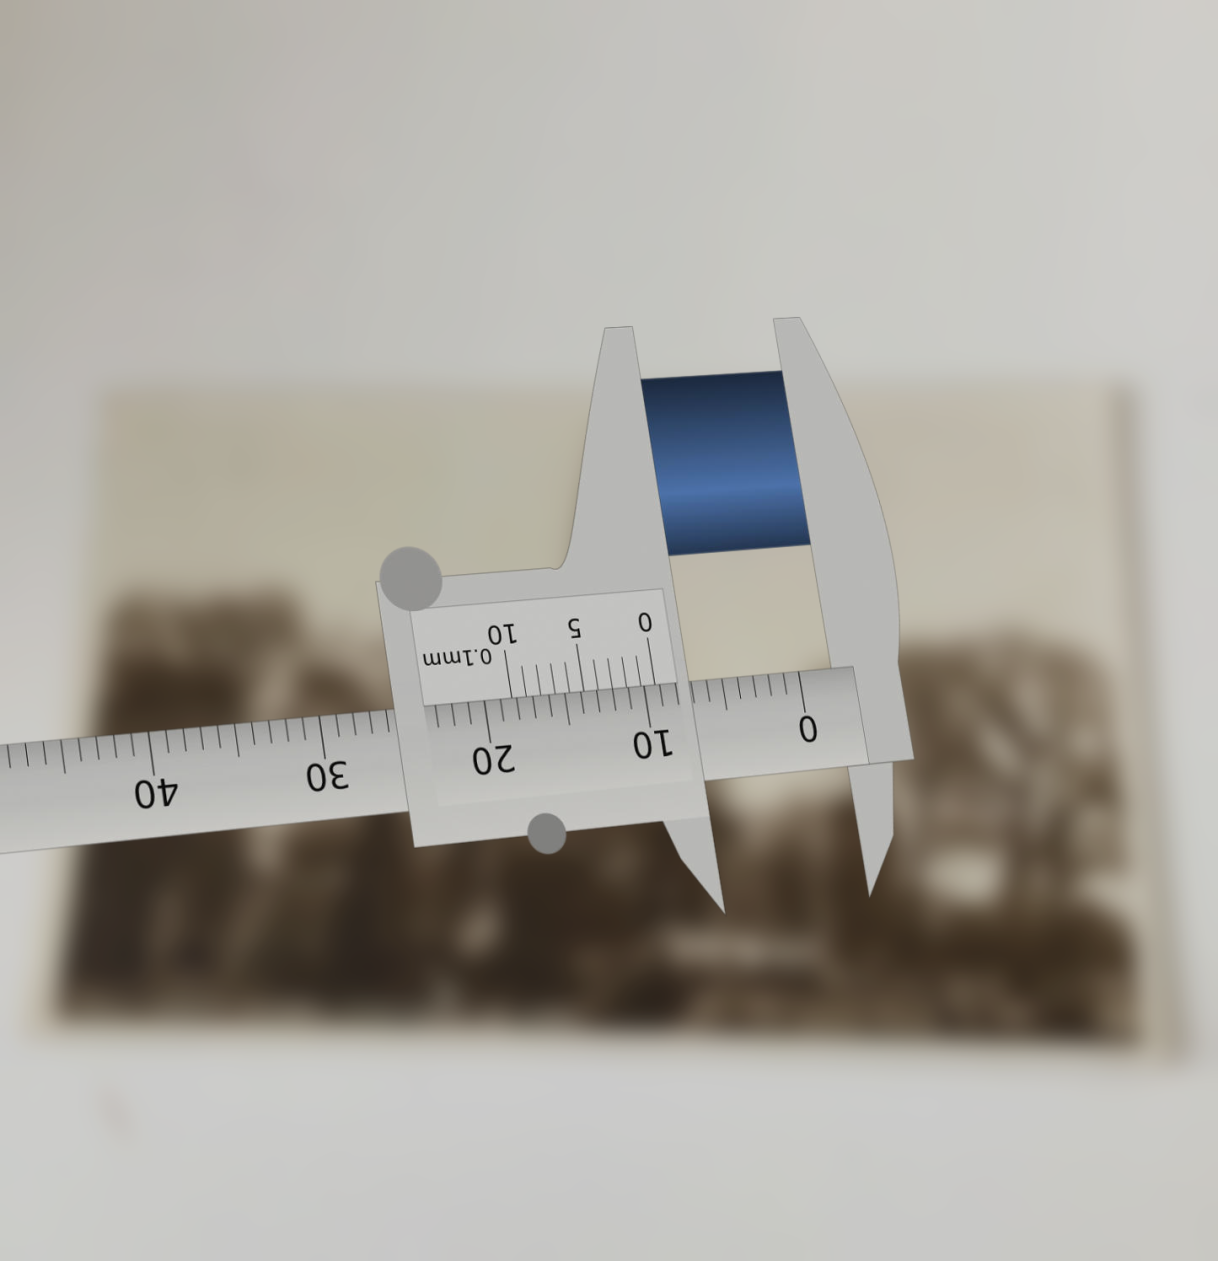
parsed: 9.3 mm
